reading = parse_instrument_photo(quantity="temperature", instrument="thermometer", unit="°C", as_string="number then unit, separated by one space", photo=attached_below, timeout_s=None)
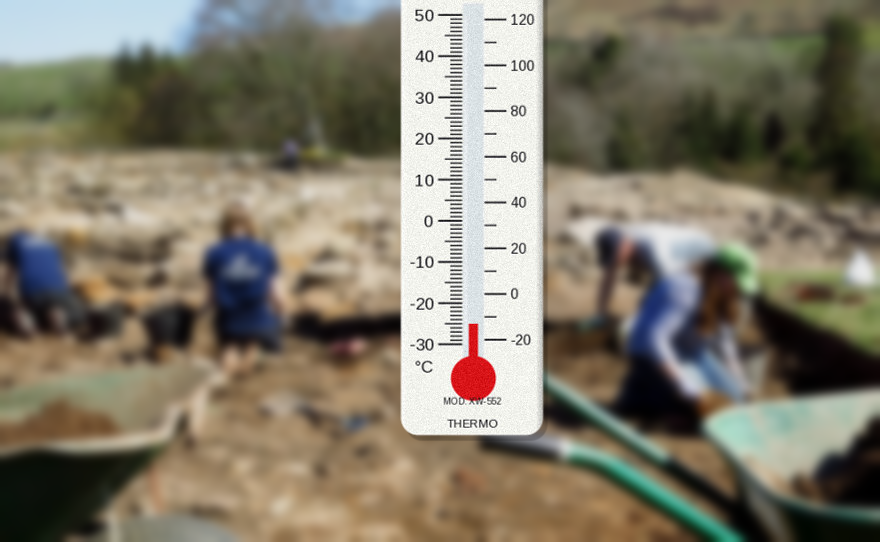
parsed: -25 °C
